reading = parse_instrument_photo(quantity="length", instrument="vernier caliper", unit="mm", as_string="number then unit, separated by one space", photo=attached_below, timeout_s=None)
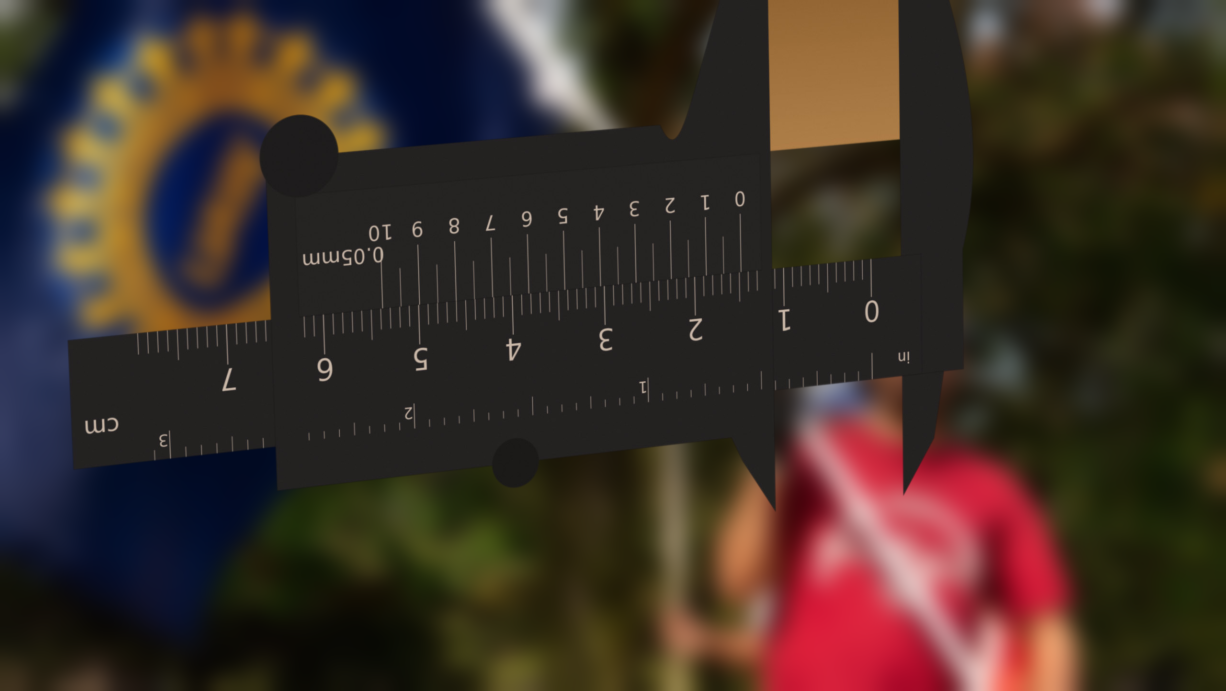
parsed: 14.8 mm
